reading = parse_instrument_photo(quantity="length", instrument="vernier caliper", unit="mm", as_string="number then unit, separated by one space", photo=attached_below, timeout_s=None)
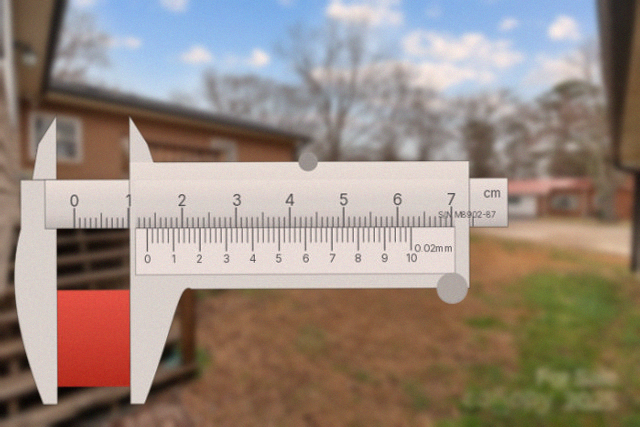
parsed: 13.5 mm
